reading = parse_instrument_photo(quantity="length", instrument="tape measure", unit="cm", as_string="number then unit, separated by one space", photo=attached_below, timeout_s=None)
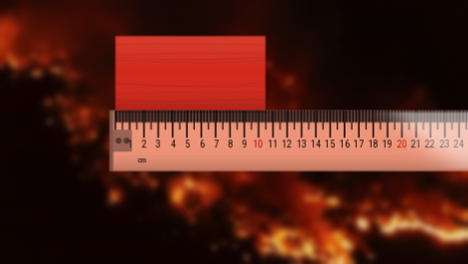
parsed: 10.5 cm
